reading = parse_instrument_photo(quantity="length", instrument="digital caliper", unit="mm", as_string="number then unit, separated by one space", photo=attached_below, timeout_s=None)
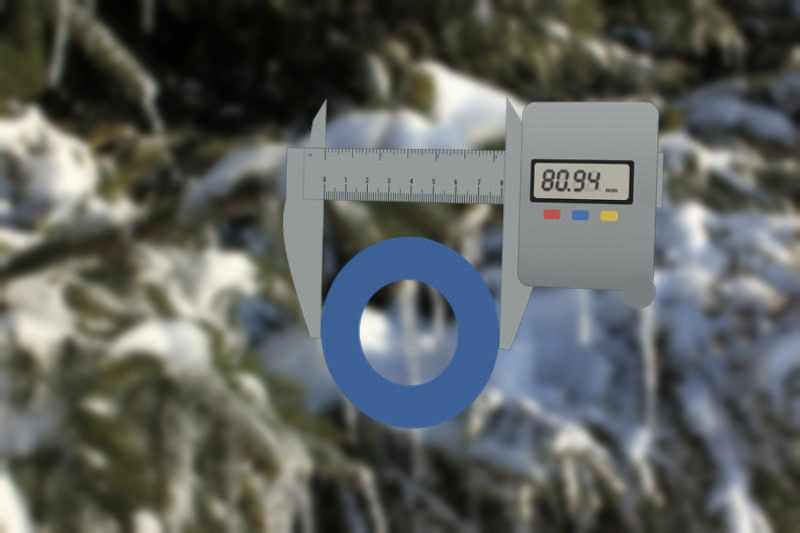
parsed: 80.94 mm
